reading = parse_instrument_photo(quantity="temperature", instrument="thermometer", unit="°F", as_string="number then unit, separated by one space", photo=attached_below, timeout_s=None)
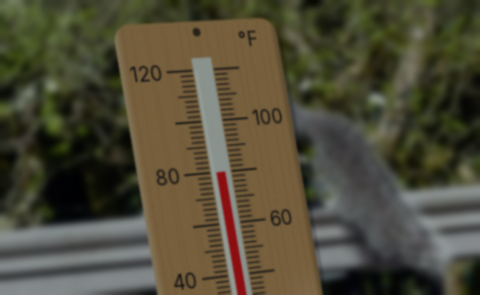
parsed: 80 °F
